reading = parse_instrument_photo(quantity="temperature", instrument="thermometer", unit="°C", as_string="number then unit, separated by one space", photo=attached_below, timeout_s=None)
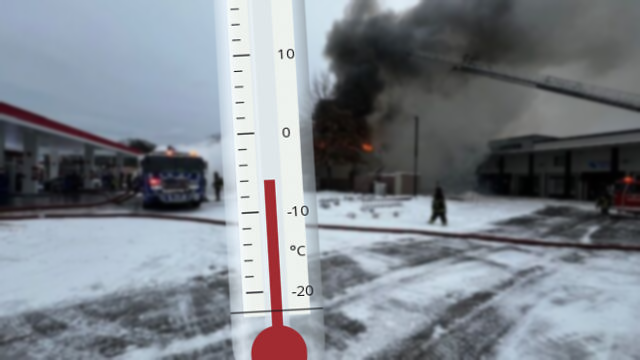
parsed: -6 °C
